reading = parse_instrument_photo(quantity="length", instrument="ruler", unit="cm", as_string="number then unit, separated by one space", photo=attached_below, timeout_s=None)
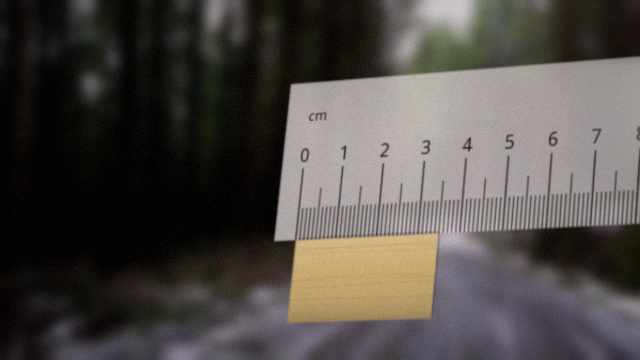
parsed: 3.5 cm
